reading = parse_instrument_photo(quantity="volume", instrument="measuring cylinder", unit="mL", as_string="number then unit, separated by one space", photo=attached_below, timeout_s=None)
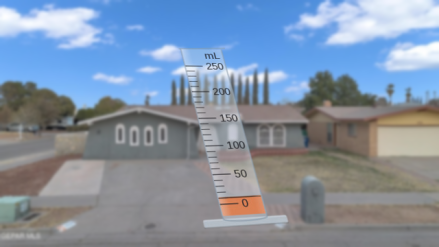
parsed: 10 mL
